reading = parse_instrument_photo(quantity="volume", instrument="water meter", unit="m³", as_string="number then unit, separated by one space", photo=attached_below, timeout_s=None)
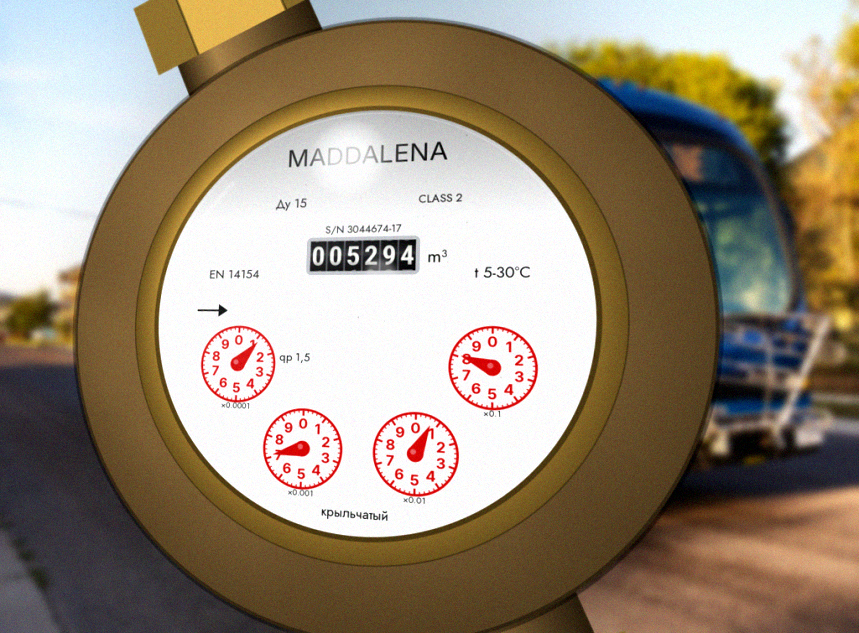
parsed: 5294.8071 m³
